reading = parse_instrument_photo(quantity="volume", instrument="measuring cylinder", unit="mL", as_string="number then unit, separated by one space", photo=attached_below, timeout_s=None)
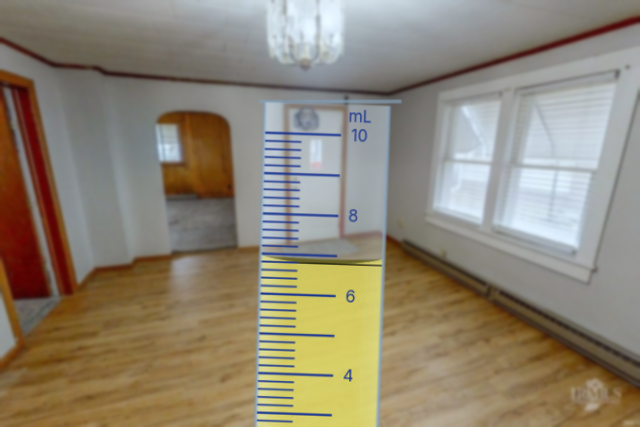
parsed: 6.8 mL
